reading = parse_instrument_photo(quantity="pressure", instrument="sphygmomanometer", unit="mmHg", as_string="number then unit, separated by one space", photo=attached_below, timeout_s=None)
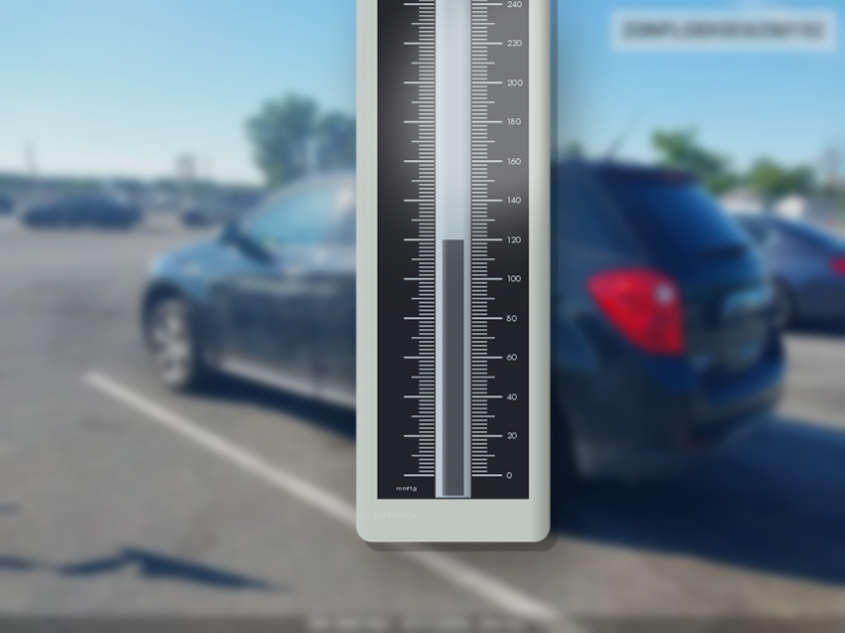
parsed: 120 mmHg
